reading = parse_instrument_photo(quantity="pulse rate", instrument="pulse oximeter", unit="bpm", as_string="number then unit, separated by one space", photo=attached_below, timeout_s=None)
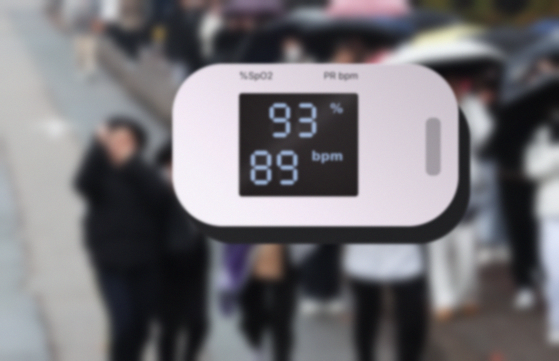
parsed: 89 bpm
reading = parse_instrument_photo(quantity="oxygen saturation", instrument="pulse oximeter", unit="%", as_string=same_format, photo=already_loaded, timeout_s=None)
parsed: 93 %
